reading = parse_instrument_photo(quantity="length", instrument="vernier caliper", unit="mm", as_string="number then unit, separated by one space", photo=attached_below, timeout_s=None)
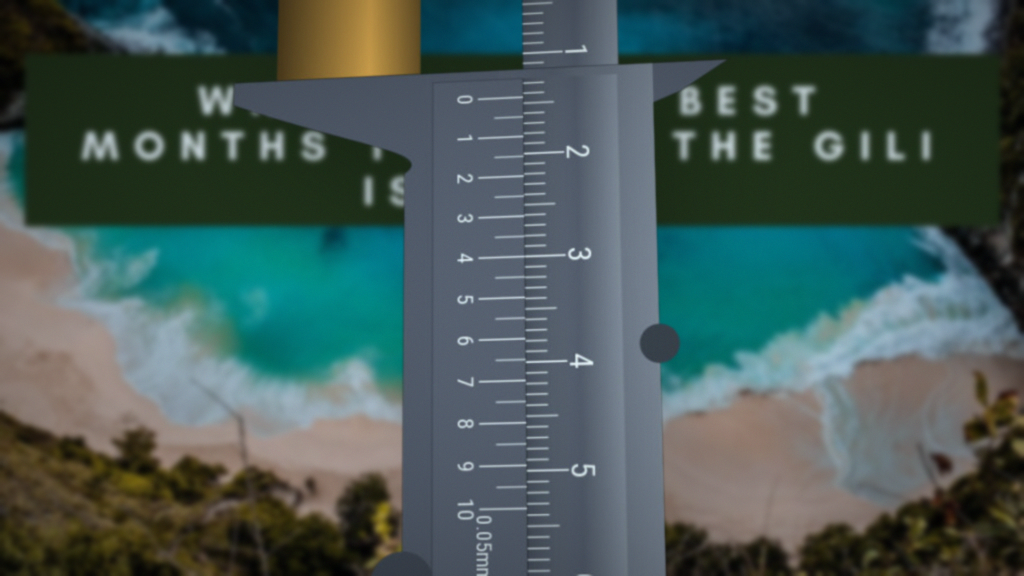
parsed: 14.4 mm
